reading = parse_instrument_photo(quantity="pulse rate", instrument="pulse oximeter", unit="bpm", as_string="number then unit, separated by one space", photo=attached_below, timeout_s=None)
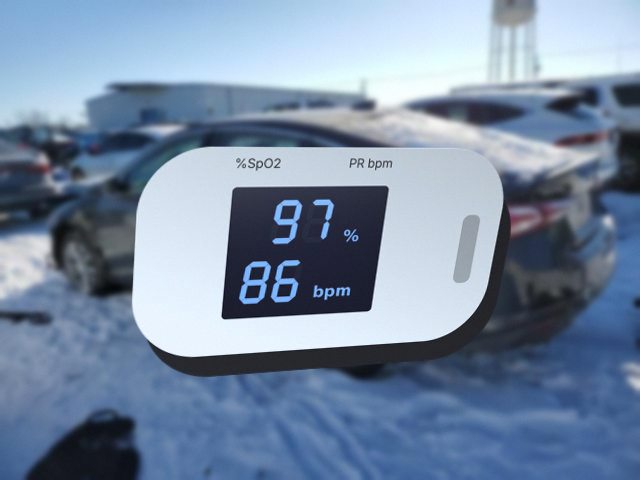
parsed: 86 bpm
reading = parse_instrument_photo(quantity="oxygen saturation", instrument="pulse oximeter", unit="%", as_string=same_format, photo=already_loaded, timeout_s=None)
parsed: 97 %
